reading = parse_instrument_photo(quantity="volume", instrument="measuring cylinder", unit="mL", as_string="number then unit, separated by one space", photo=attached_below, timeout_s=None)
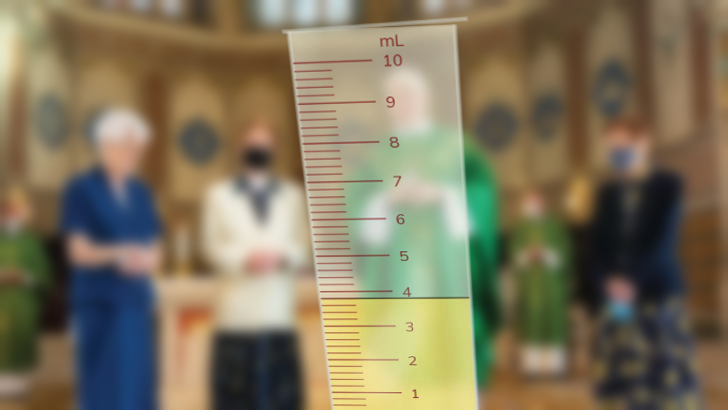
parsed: 3.8 mL
